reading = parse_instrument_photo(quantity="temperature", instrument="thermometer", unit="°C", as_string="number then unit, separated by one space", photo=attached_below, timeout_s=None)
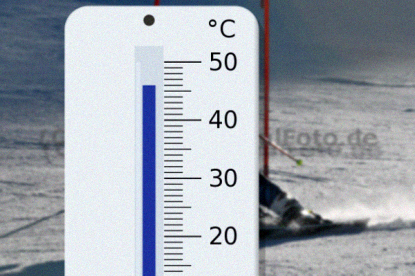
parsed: 46 °C
